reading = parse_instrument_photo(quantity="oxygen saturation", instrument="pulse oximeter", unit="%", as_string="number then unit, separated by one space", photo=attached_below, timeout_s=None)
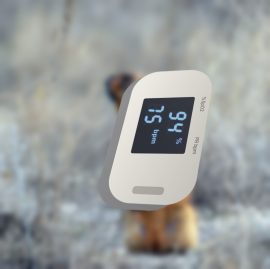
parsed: 94 %
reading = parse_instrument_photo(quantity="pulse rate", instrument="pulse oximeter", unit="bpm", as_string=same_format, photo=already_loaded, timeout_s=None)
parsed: 75 bpm
